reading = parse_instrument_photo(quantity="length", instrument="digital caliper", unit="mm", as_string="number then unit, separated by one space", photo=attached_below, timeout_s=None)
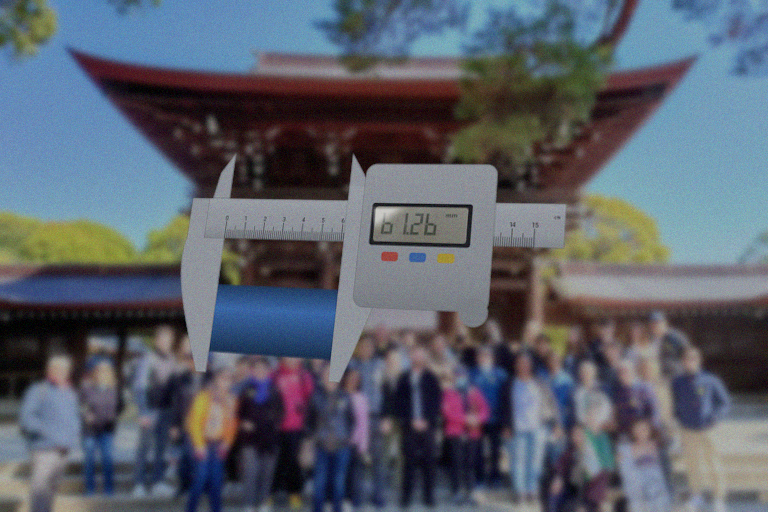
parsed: 61.26 mm
